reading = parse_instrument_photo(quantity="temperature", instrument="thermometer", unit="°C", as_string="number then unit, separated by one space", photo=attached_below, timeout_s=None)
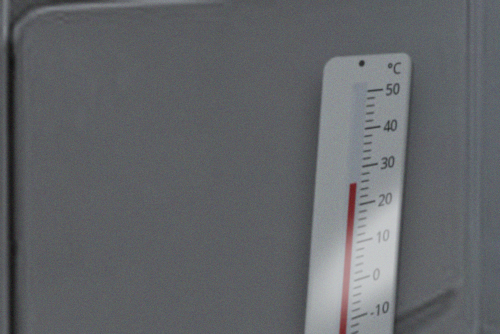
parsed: 26 °C
